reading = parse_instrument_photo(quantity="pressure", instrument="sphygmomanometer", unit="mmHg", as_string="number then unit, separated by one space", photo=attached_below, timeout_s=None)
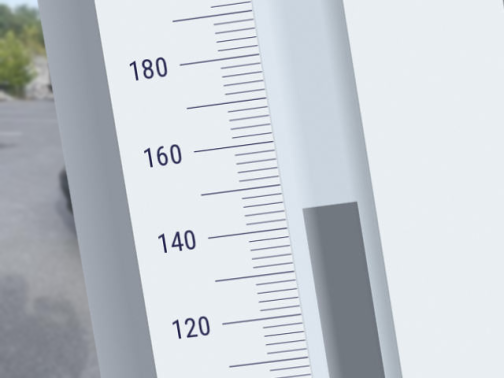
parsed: 144 mmHg
